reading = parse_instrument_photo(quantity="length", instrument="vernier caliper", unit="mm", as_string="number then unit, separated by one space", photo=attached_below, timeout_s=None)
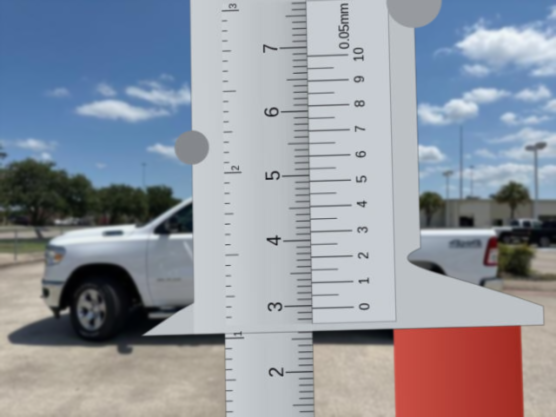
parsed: 29.6 mm
